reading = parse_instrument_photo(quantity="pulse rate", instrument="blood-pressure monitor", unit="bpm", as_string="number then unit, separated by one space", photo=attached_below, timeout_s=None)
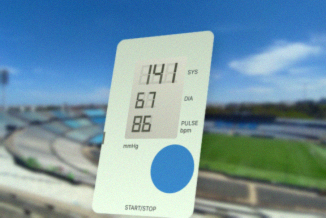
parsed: 86 bpm
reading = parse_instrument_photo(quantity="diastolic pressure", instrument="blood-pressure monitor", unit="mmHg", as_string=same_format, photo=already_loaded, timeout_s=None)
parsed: 67 mmHg
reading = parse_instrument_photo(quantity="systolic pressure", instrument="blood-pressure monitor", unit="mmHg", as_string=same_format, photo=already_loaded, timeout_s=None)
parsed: 141 mmHg
